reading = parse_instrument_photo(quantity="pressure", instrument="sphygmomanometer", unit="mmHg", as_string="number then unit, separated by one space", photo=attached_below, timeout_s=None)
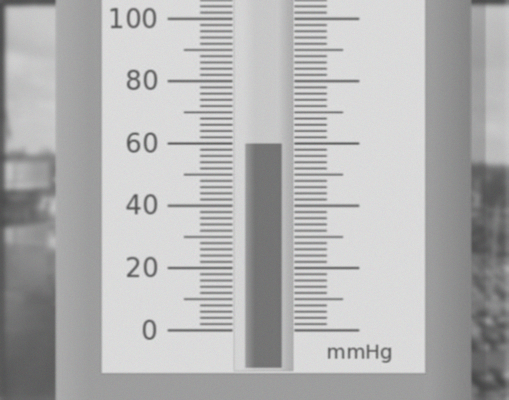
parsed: 60 mmHg
